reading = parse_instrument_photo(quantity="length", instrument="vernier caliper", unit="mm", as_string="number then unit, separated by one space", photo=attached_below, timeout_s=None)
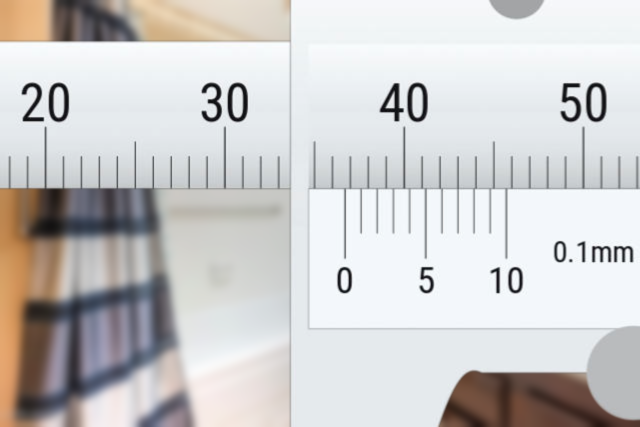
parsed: 36.7 mm
